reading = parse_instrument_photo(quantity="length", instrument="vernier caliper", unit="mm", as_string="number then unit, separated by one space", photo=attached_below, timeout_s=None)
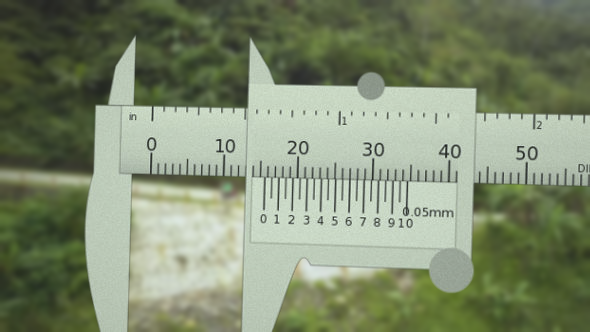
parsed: 15.6 mm
